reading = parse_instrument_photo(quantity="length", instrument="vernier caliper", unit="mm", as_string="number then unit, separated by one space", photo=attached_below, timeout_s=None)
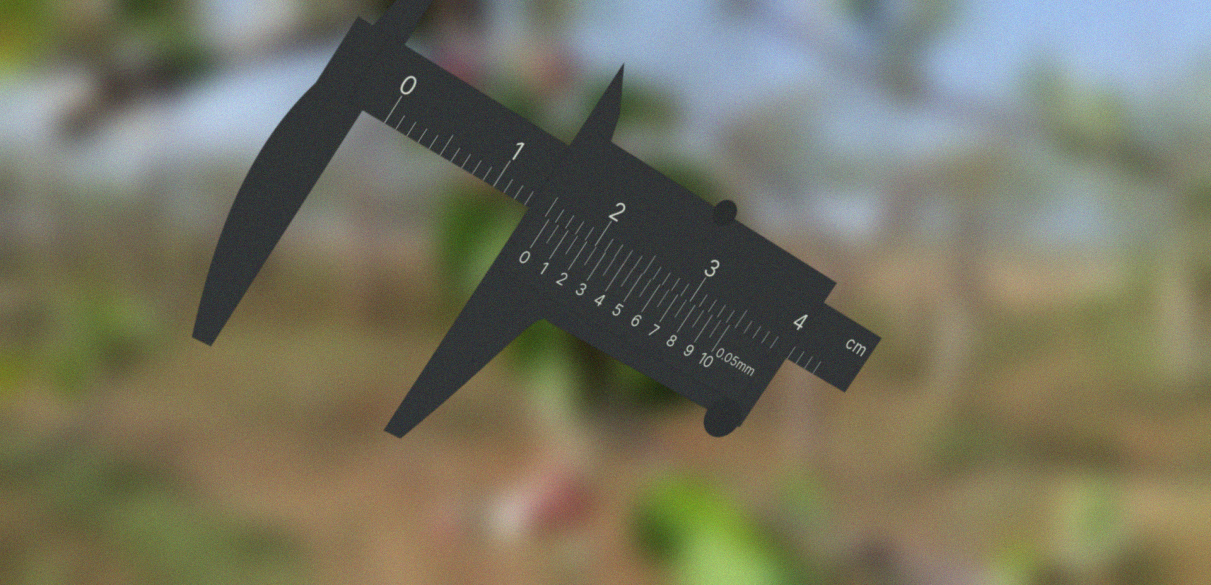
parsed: 15.4 mm
